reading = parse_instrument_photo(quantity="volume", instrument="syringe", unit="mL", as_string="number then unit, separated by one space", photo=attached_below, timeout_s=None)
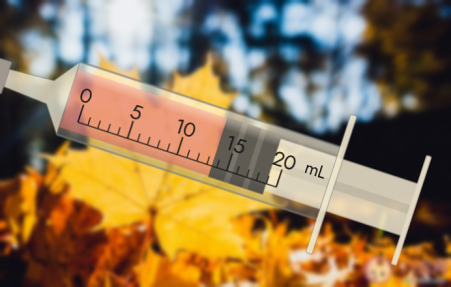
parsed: 13.5 mL
